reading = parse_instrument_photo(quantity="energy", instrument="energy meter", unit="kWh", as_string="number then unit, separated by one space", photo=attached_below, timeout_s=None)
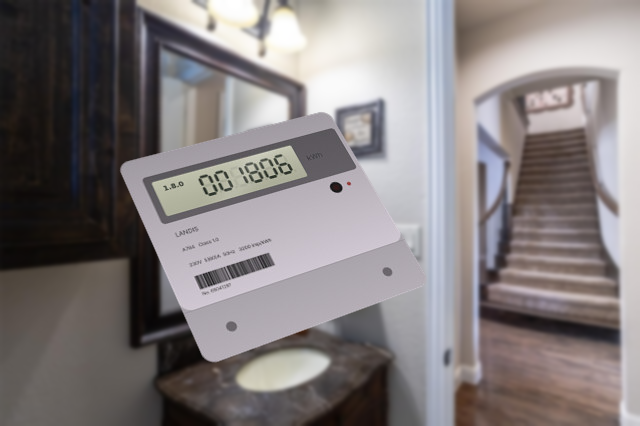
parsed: 1806 kWh
